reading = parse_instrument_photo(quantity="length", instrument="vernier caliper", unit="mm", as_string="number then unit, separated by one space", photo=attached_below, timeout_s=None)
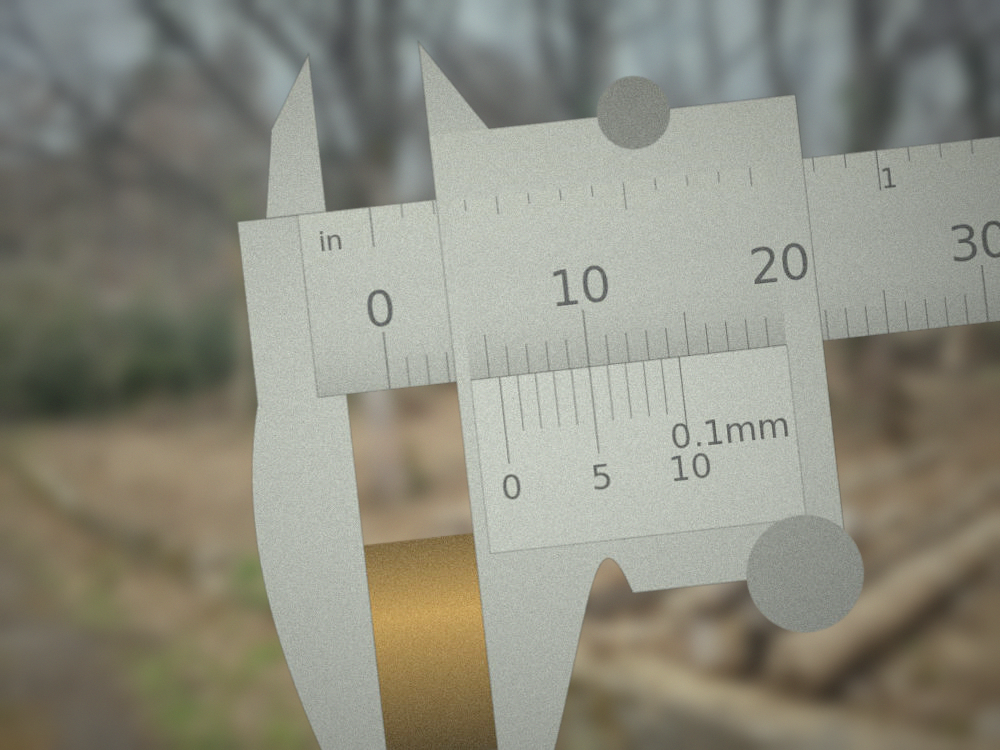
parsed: 5.5 mm
